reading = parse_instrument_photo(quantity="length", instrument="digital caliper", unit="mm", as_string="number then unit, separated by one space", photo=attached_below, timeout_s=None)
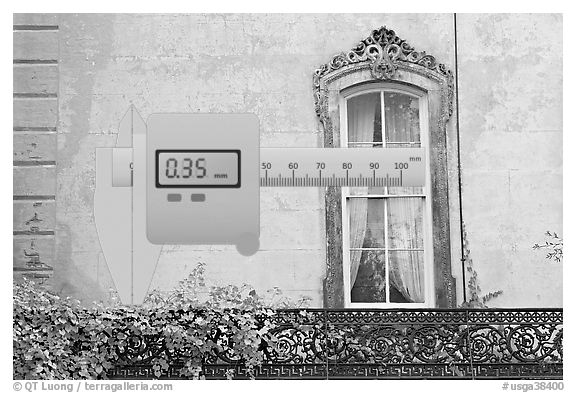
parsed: 0.35 mm
